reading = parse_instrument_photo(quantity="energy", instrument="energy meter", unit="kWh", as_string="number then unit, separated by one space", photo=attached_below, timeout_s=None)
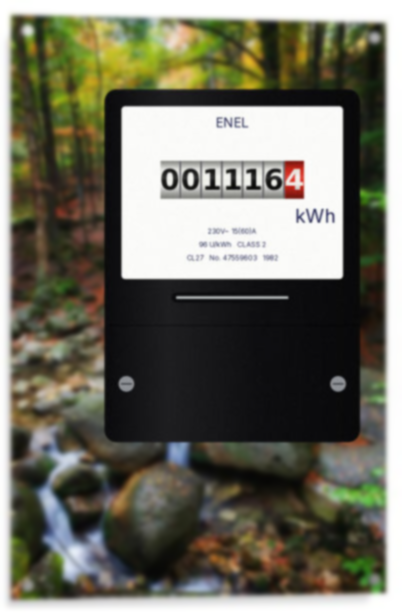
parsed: 1116.4 kWh
